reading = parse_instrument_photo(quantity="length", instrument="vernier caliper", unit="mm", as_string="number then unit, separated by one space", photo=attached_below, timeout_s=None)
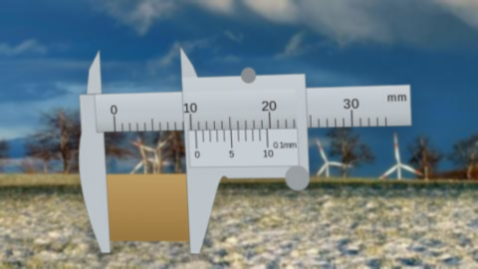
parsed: 10.6 mm
